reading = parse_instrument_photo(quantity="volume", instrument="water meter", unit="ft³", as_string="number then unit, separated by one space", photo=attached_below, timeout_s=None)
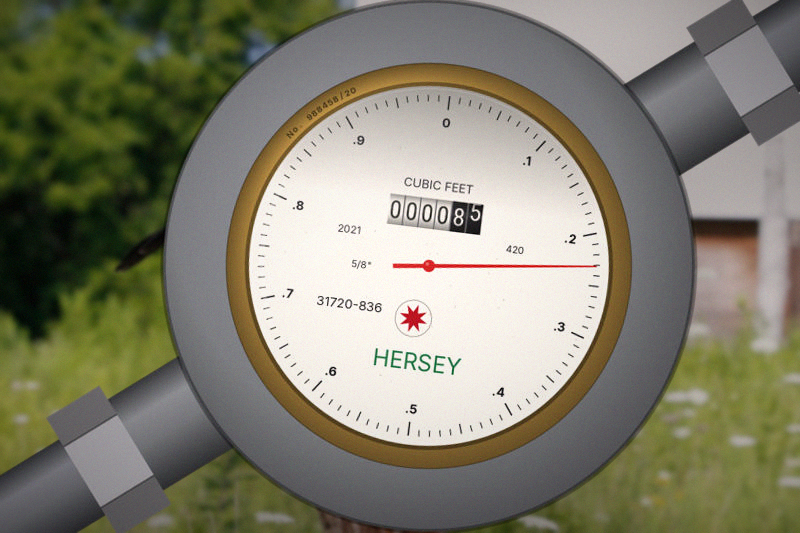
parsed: 85.23 ft³
